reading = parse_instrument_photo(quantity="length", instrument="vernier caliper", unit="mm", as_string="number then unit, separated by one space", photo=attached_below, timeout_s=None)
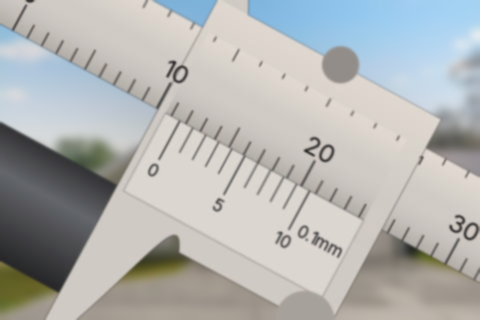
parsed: 11.6 mm
